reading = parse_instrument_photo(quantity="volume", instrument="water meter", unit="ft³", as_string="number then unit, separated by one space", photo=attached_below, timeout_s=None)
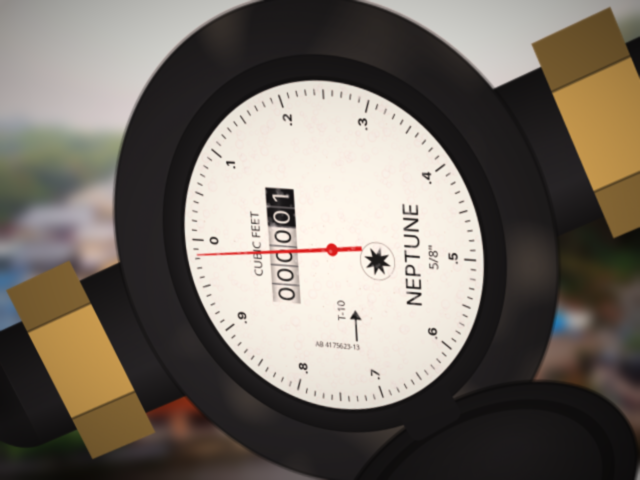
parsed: 0.98 ft³
